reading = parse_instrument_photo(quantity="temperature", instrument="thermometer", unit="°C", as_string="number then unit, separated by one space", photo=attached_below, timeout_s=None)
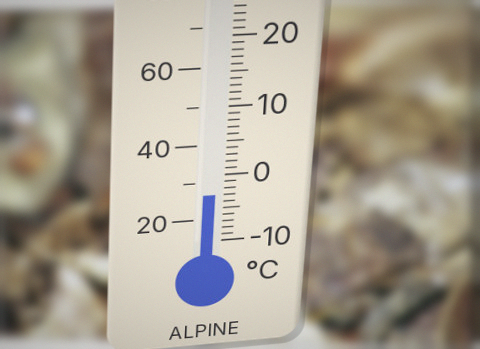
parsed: -3 °C
